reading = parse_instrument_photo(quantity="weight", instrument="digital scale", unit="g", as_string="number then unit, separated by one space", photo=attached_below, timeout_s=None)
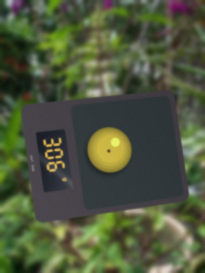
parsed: 306 g
